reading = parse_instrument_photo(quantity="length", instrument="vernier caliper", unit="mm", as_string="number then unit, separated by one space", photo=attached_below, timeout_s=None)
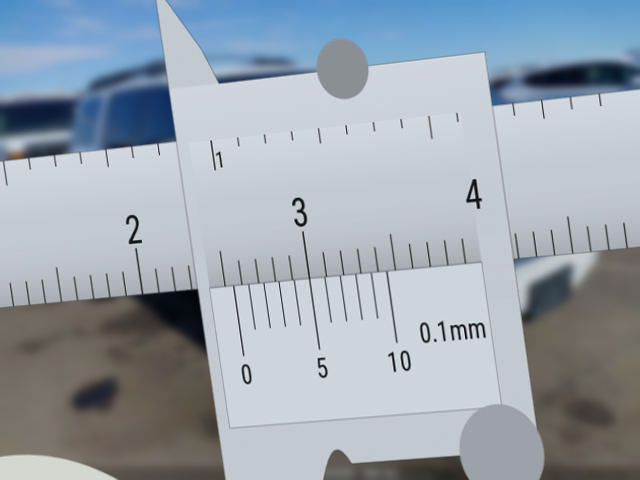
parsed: 25.5 mm
